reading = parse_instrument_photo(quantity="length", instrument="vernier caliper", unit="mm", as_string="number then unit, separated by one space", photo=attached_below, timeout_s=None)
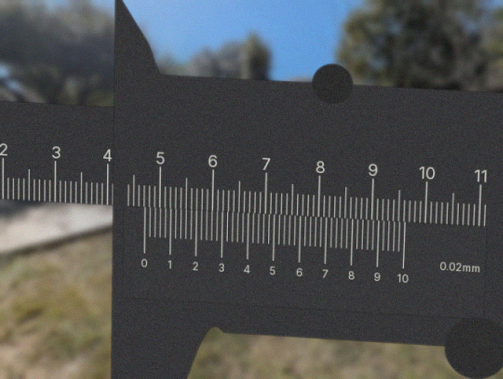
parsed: 47.2 mm
